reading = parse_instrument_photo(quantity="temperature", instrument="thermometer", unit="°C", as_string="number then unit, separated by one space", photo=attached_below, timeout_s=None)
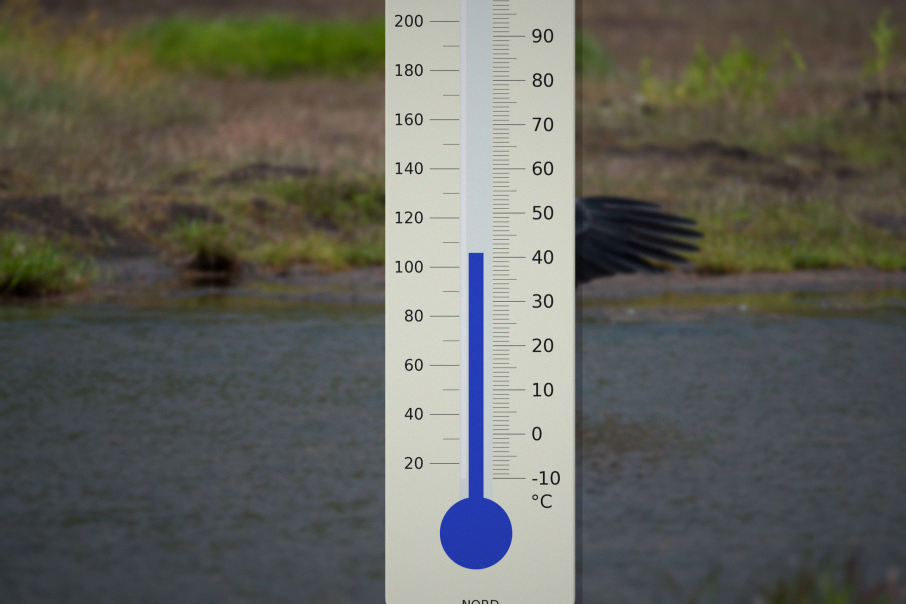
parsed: 41 °C
